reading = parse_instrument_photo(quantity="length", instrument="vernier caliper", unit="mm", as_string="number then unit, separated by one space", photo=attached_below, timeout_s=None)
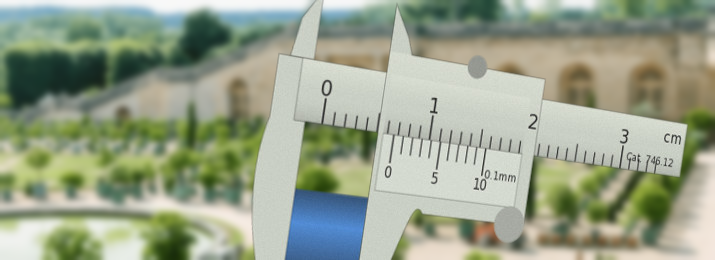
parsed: 6.6 mm
